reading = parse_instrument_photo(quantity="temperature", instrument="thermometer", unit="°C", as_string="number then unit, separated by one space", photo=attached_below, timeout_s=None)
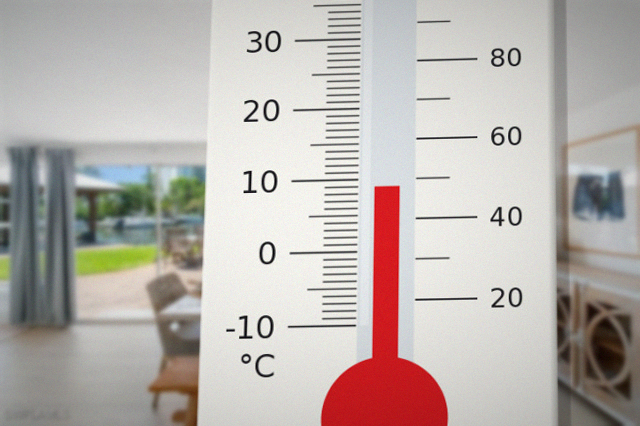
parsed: 9 °C
